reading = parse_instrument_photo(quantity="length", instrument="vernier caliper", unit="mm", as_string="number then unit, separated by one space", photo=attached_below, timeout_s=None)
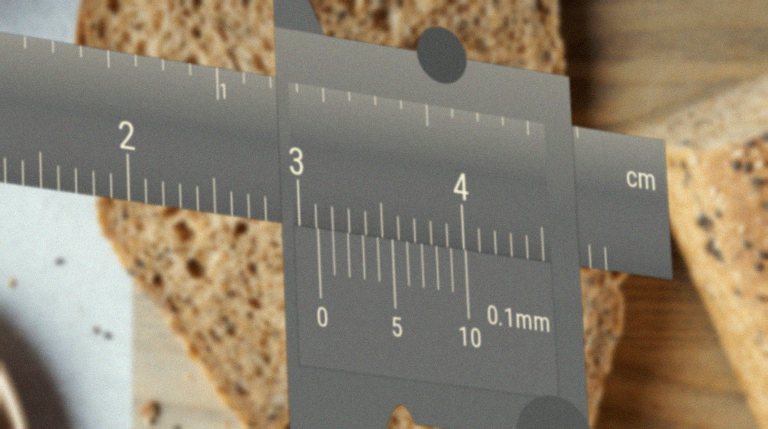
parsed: 31.1 mm
